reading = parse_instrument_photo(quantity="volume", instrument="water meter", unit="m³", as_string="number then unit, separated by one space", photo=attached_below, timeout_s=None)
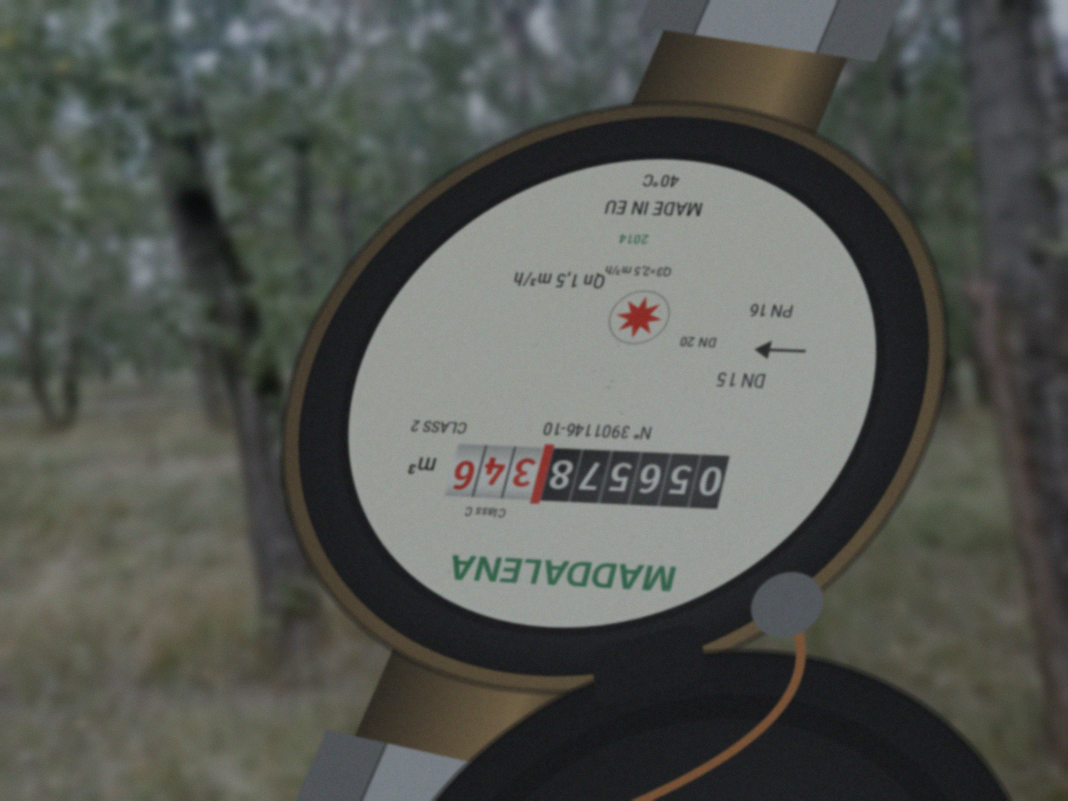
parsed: 56578.346 m³
